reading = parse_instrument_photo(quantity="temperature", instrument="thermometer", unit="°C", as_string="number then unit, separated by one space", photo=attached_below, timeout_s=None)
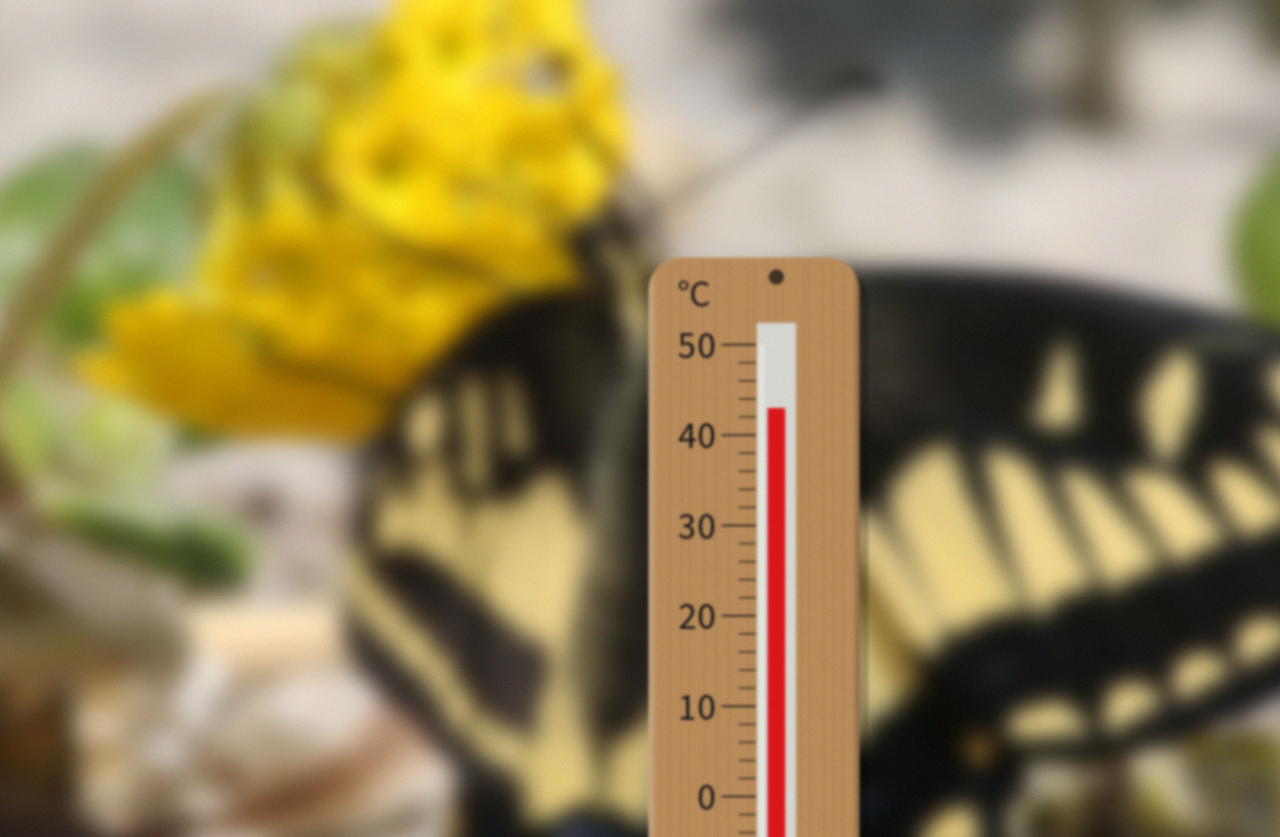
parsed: 43 °C
